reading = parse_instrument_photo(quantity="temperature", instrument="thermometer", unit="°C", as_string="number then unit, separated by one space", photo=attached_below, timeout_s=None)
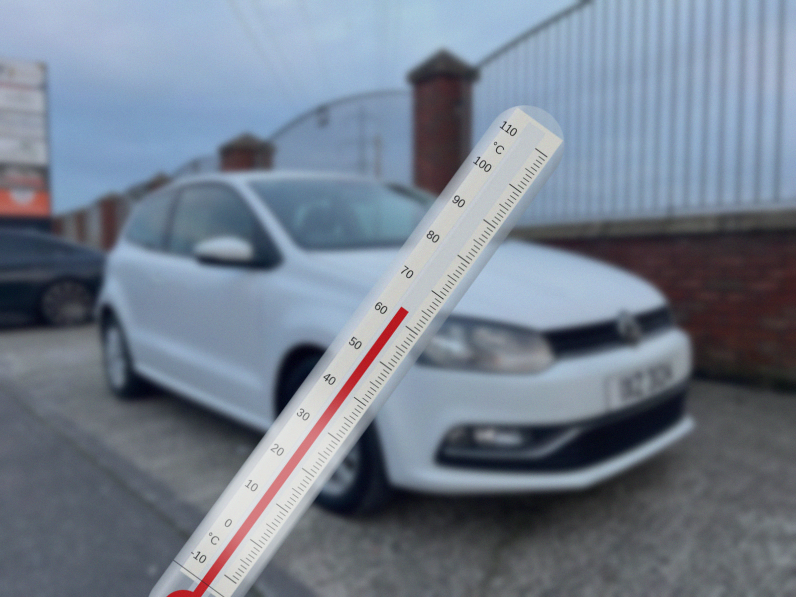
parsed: 63 °C
